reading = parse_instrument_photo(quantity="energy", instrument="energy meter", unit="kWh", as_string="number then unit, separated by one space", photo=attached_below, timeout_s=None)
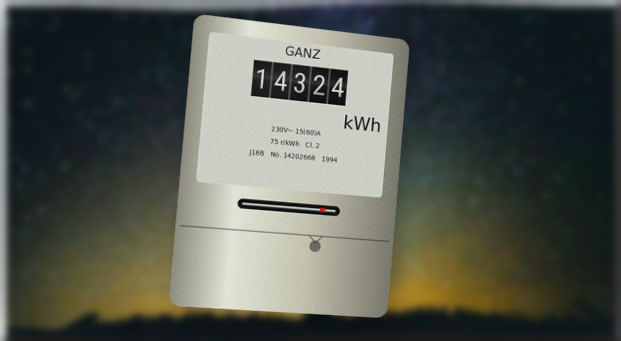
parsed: 14324 kWh
